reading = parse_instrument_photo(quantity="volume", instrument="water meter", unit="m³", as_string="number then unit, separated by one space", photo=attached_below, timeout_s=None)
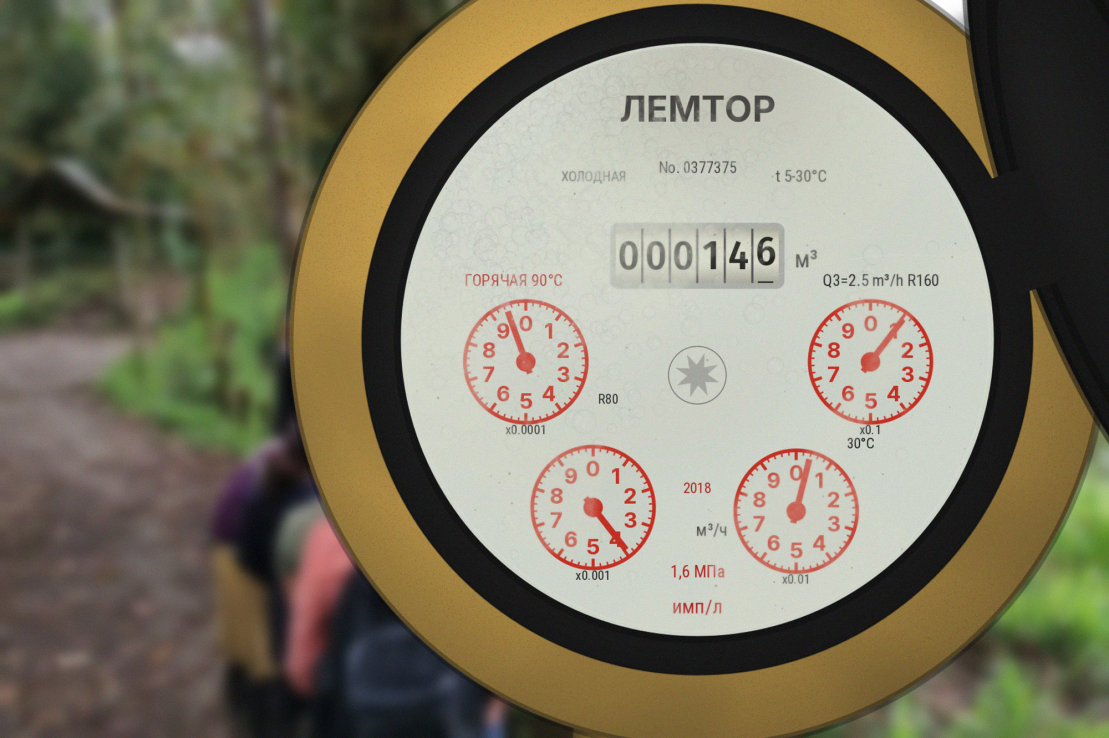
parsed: 146.1039 m³
